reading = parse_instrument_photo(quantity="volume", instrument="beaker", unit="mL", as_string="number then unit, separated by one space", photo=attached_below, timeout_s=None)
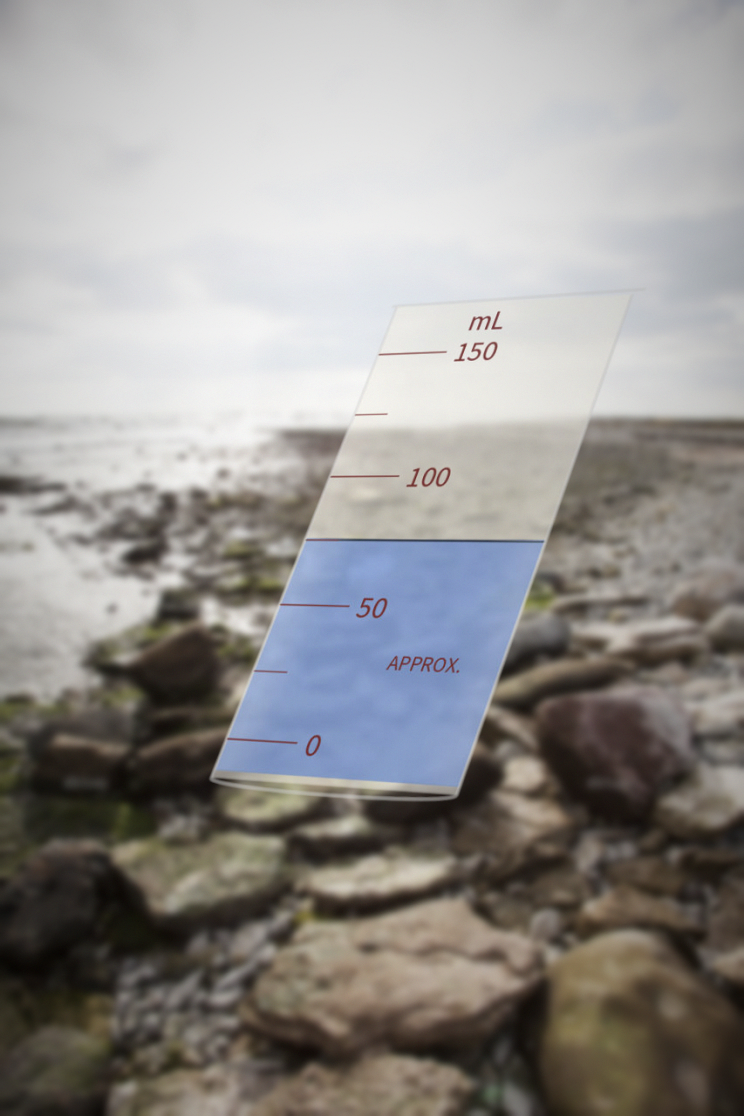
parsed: 75 mL
